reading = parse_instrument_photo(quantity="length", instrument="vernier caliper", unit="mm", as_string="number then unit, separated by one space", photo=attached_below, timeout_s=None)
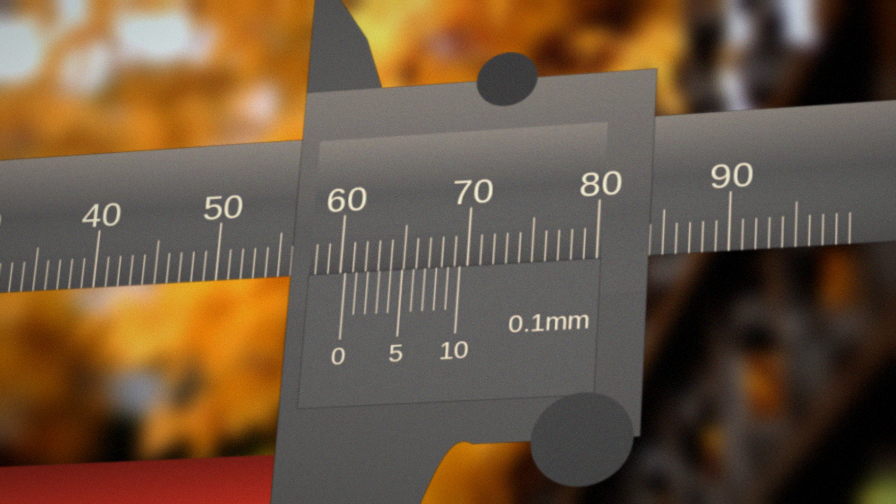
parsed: 60.4 mm
